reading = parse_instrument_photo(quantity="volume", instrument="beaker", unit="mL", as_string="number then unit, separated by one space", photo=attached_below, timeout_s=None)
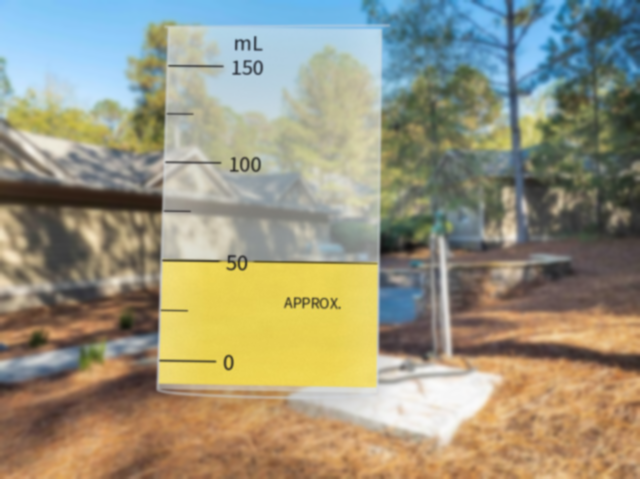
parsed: 50 mL
